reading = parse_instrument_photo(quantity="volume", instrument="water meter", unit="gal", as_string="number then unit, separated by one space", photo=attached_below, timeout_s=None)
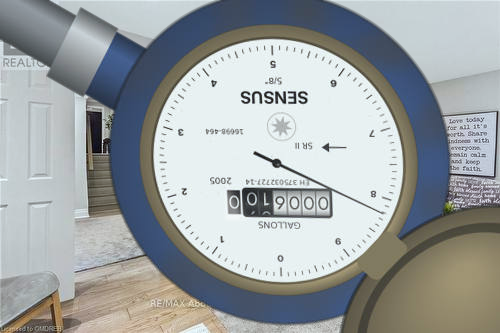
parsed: 6098.2 gal
